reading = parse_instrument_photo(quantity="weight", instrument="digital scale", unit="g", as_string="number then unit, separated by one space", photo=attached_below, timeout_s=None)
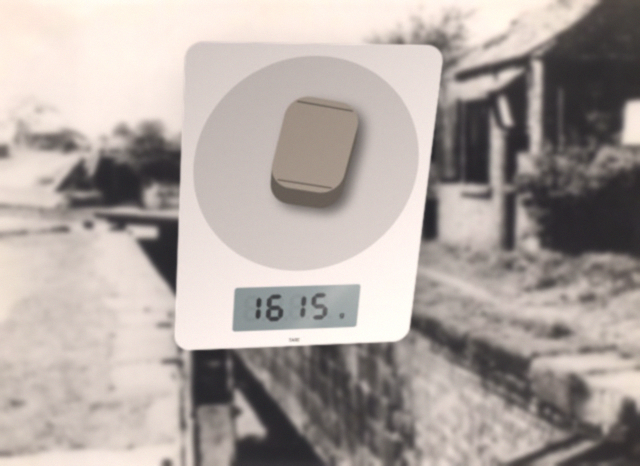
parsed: 1615 g
